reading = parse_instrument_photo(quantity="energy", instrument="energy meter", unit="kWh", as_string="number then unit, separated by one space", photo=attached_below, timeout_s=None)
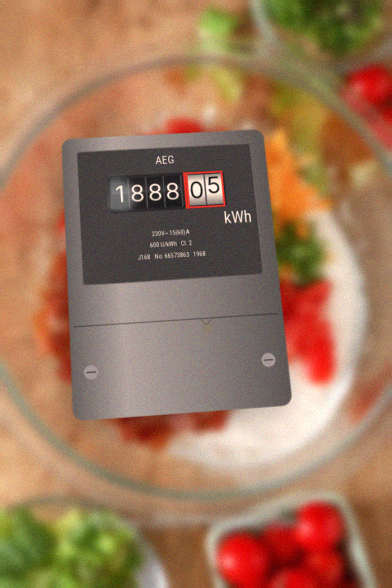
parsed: 1888.05 kWh
